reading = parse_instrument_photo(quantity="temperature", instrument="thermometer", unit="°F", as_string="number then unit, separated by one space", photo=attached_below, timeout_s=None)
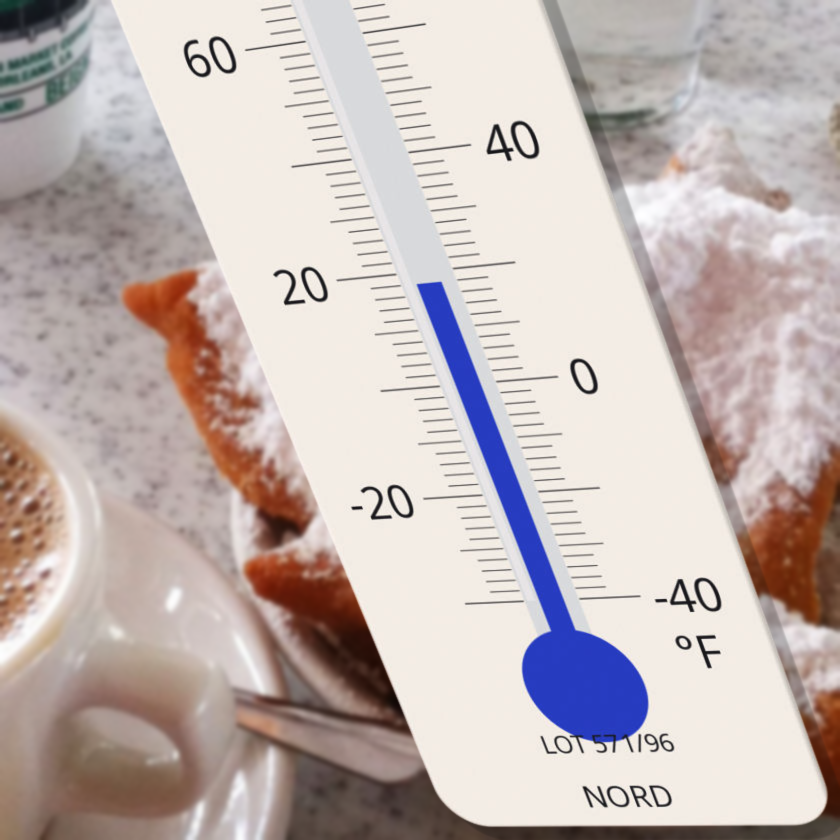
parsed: 18 °F
